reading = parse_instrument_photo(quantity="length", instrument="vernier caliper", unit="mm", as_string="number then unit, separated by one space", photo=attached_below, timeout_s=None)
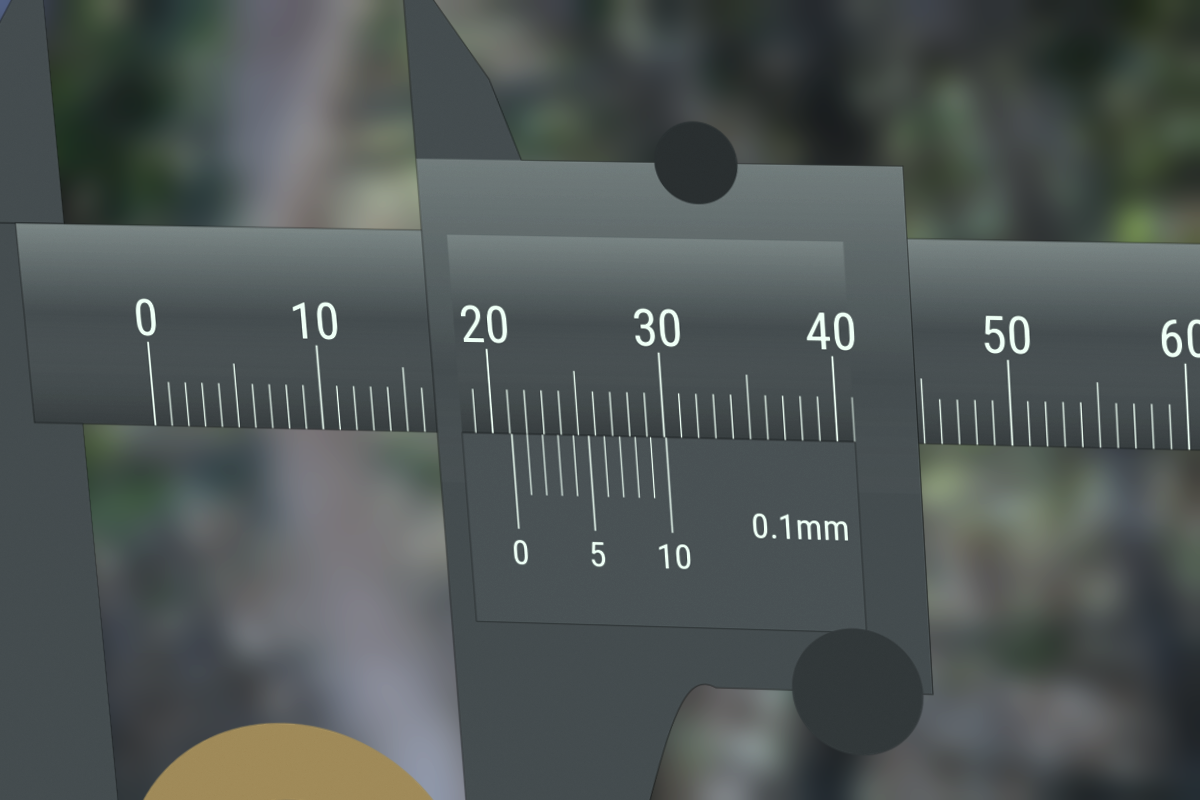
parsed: 21.1 mm
